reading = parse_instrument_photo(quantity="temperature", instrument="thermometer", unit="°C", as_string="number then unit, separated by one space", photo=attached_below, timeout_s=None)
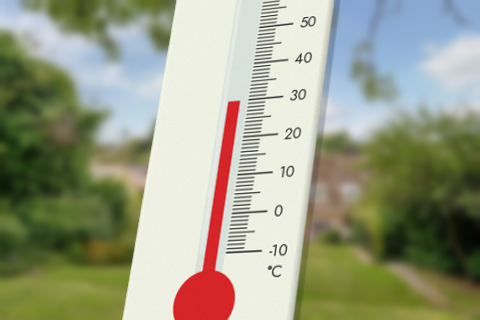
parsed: 30 °C
